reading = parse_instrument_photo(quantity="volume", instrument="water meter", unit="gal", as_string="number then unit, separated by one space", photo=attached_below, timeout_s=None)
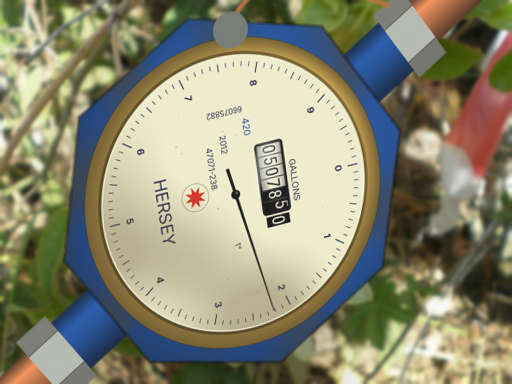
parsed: 507852.2 gal
